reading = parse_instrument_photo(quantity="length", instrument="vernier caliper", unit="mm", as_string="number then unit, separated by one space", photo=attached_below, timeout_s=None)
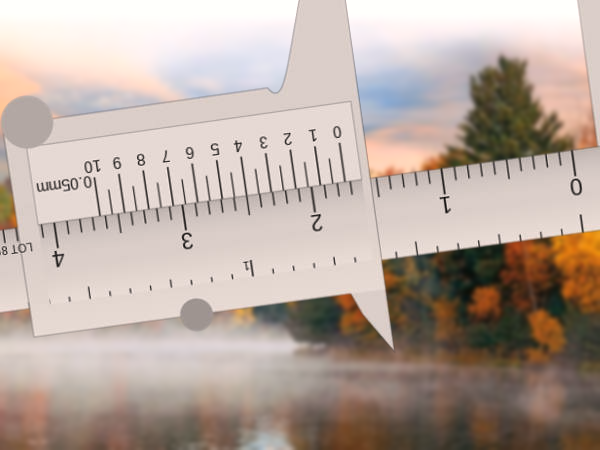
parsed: 17.4 mm
